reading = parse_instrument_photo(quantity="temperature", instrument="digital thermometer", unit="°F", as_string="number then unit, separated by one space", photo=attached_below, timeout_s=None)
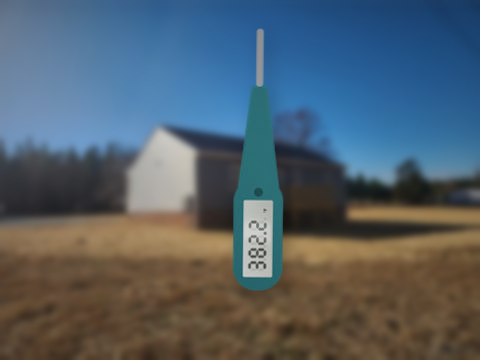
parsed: 382.2 °F
